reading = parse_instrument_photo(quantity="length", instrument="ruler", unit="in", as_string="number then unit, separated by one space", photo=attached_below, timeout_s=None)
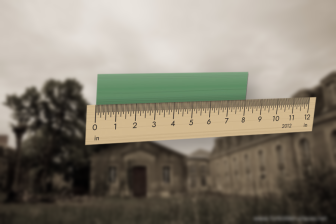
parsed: 8 in
